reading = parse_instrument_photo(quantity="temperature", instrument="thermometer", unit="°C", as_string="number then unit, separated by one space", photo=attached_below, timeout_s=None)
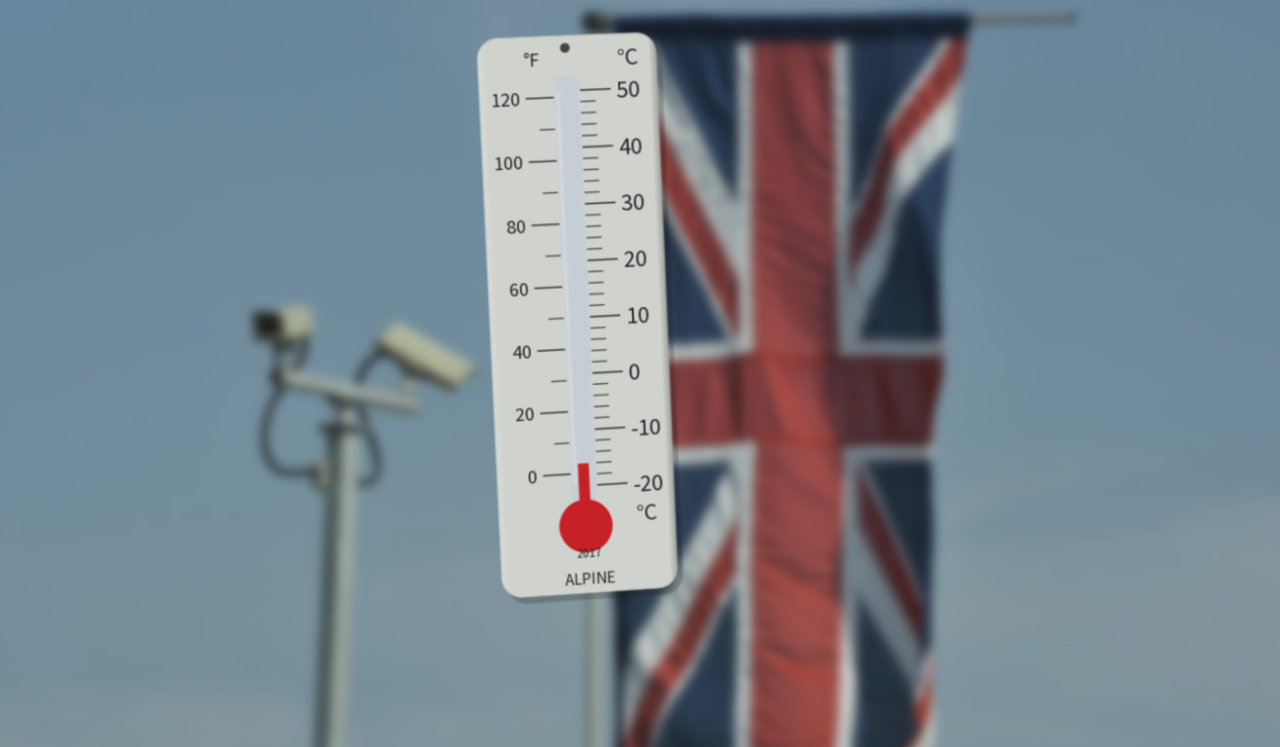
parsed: -16 °C
